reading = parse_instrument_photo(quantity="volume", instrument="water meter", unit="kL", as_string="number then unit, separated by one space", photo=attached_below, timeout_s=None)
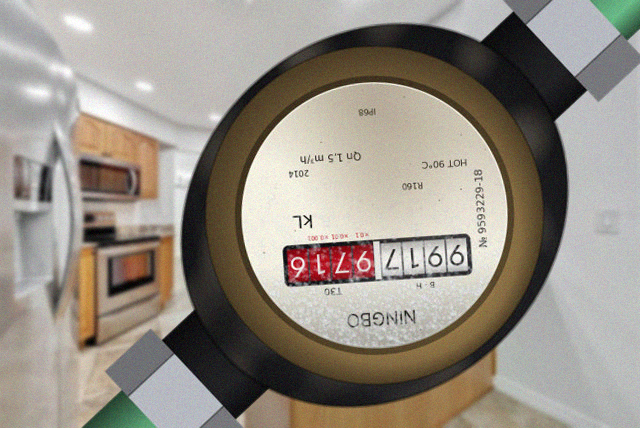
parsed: 9917.9716 kL
